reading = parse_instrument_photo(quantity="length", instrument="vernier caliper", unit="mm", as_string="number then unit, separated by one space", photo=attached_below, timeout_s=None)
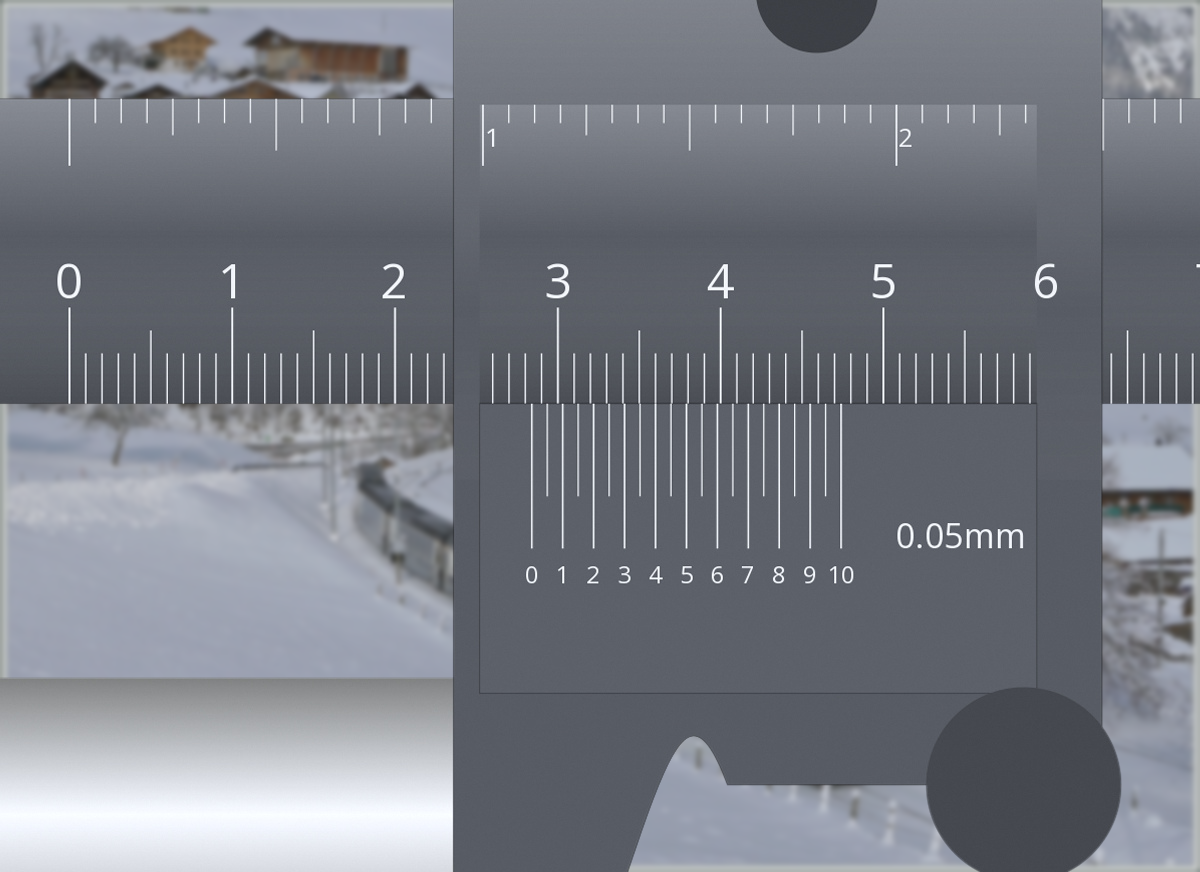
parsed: 28.4 mm
